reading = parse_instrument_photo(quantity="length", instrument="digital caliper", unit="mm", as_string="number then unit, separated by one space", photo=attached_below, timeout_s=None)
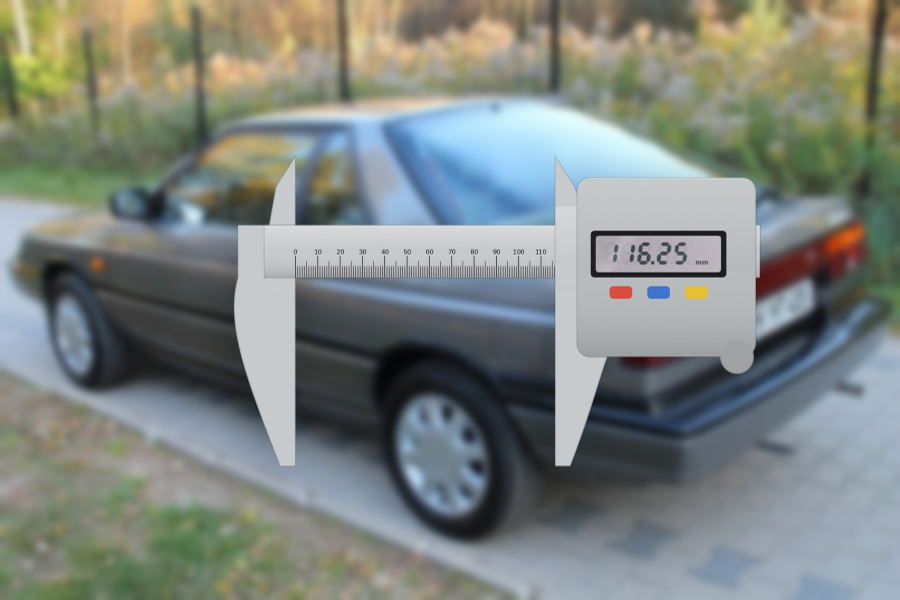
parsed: 116.25 mm
